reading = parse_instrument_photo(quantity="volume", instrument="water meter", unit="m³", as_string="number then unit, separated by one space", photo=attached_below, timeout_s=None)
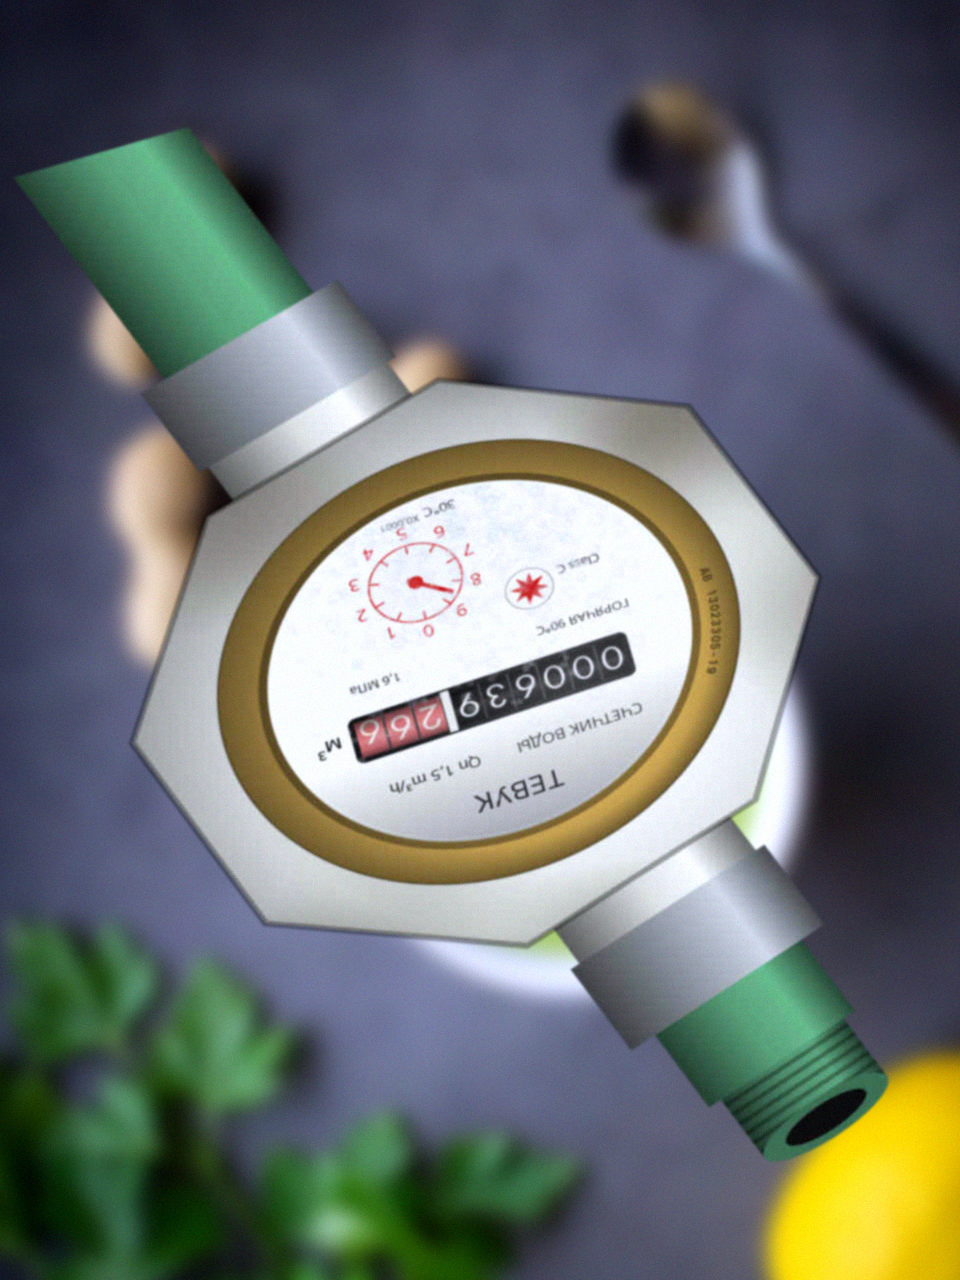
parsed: 639.2658 m³
